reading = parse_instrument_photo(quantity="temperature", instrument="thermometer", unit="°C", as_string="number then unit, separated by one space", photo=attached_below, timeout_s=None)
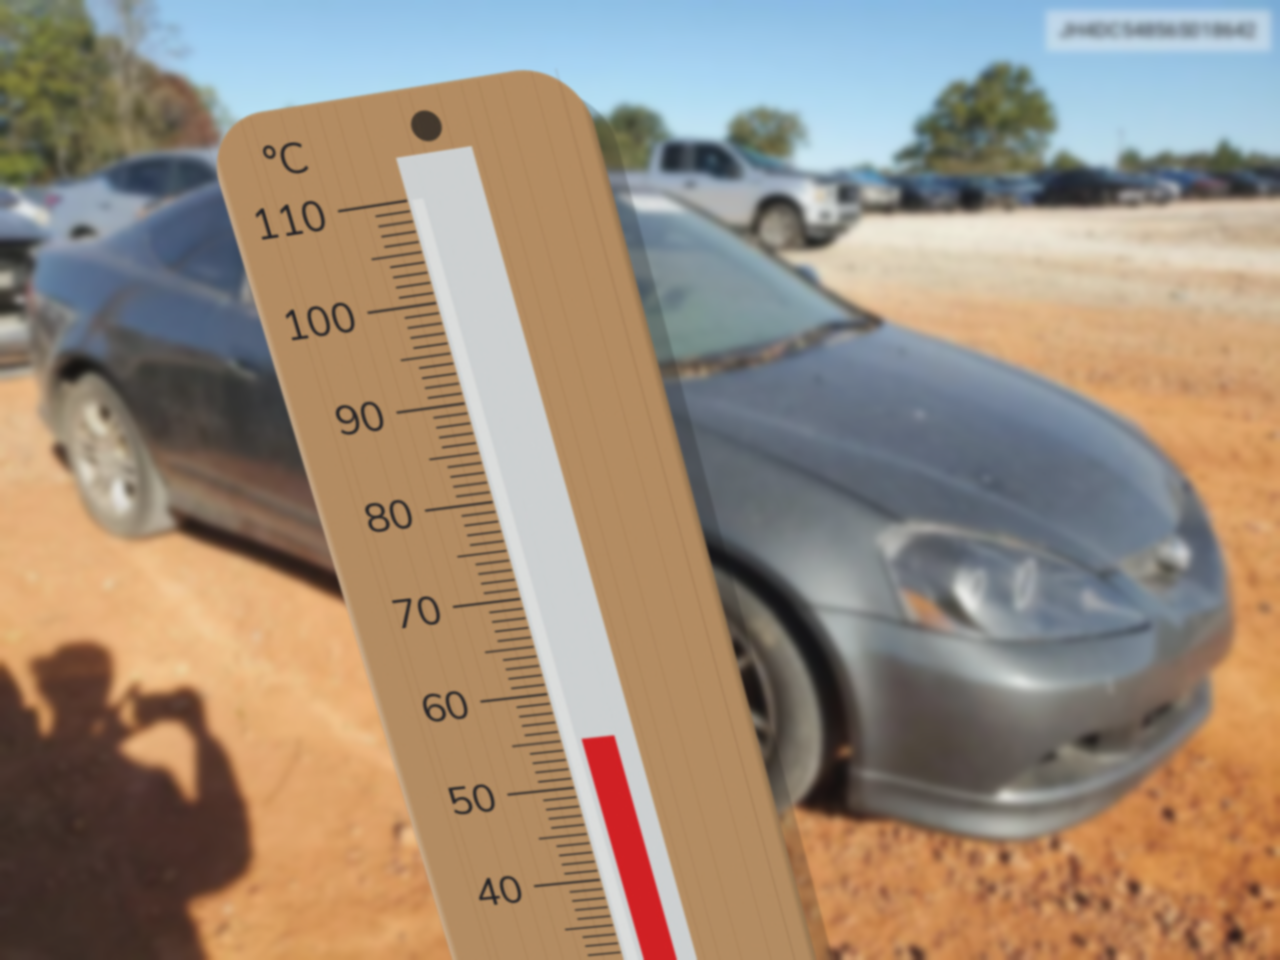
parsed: 55 °C
